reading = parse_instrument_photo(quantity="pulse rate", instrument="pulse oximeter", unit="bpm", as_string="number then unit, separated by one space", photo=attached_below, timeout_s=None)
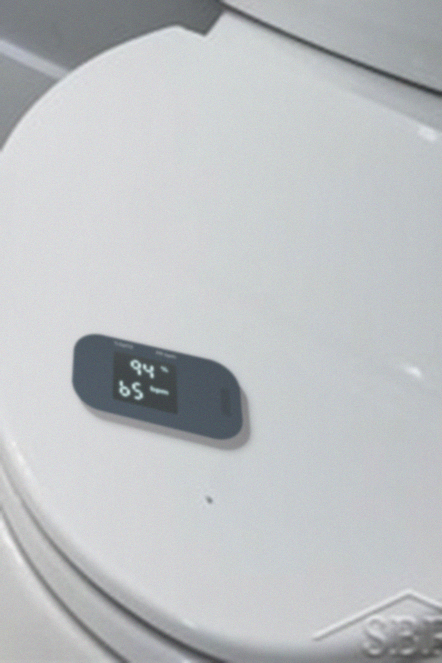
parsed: 65 bpm
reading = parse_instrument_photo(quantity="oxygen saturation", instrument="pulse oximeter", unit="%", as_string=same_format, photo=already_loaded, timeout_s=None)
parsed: 94 %
